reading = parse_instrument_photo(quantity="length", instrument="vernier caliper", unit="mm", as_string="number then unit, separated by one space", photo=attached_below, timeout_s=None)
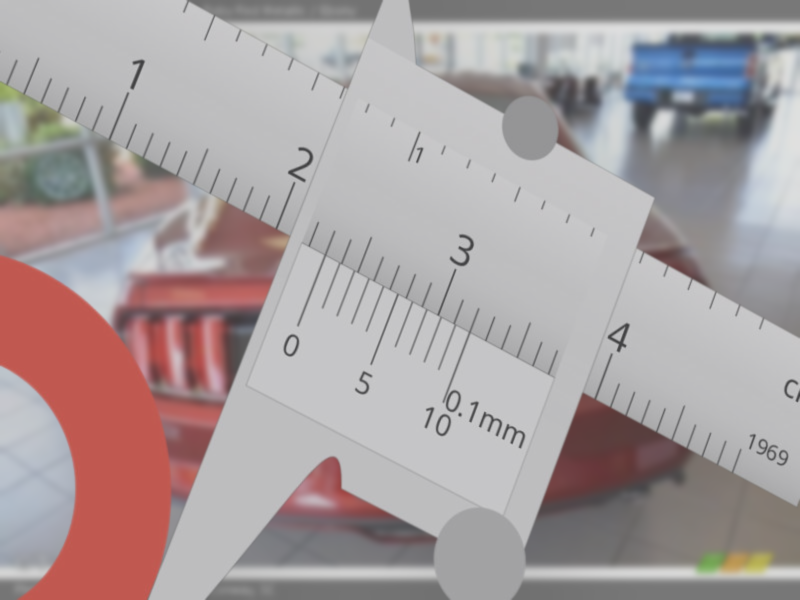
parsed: 23.0 mm
